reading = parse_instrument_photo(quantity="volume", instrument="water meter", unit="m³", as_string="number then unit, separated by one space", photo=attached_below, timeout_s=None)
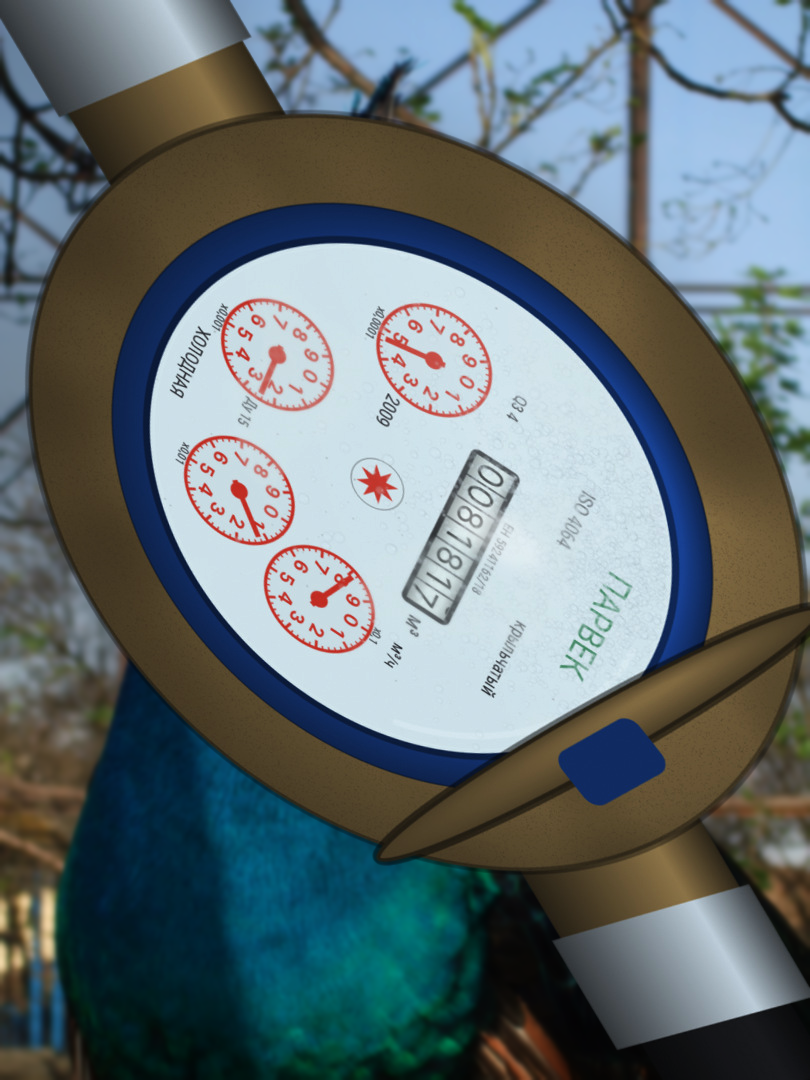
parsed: 81816.8124 m³
